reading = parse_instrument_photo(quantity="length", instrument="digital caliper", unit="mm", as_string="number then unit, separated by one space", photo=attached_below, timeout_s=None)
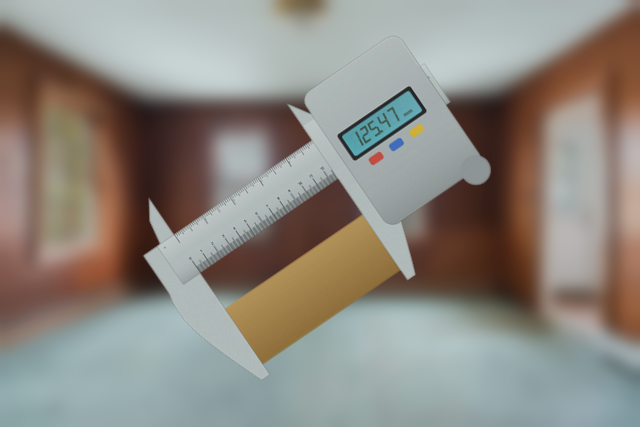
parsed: 125.47 mm
